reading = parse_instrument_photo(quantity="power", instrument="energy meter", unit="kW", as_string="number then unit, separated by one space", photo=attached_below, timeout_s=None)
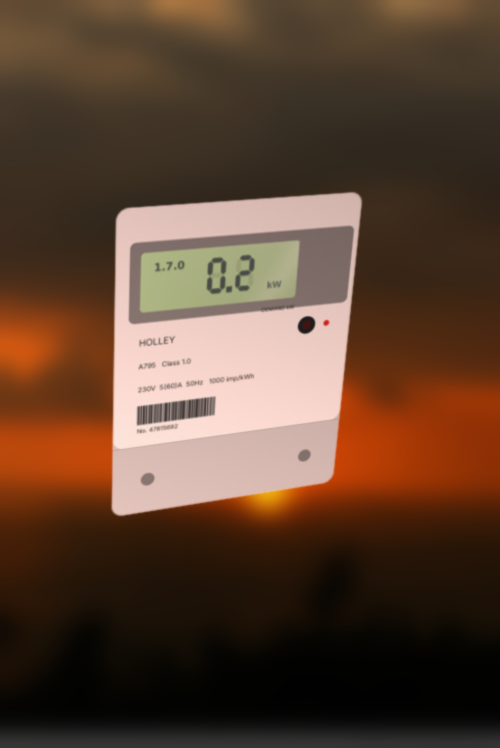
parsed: 0.2 kW
